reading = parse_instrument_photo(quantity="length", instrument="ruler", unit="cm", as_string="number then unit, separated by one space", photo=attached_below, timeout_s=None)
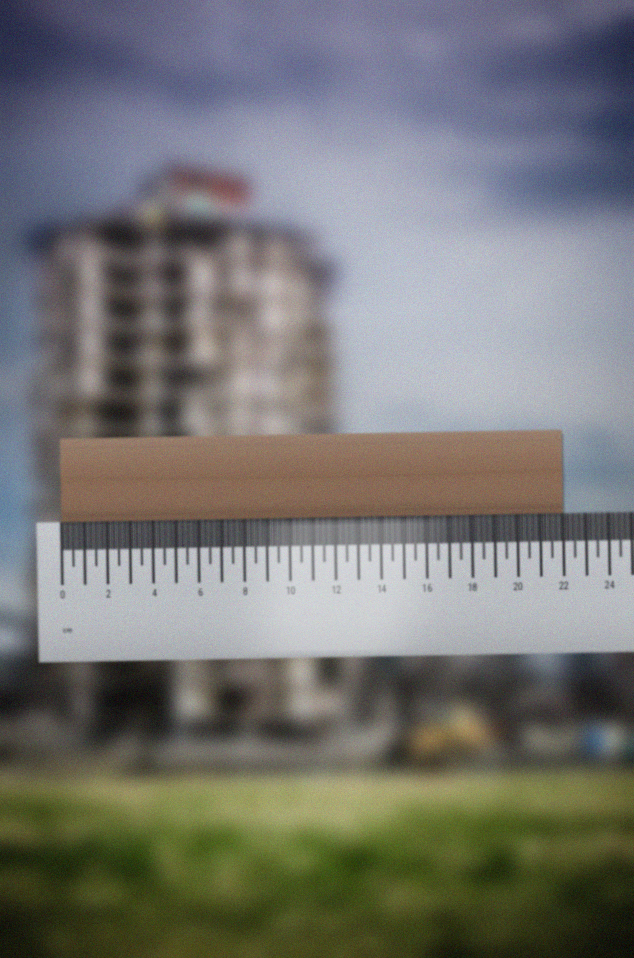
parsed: 22 cm
